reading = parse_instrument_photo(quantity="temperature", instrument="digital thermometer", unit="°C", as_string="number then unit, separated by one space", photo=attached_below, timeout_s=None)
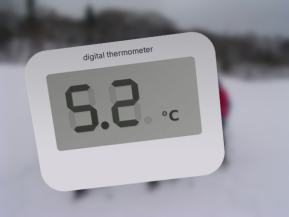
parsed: 5.2 °C
